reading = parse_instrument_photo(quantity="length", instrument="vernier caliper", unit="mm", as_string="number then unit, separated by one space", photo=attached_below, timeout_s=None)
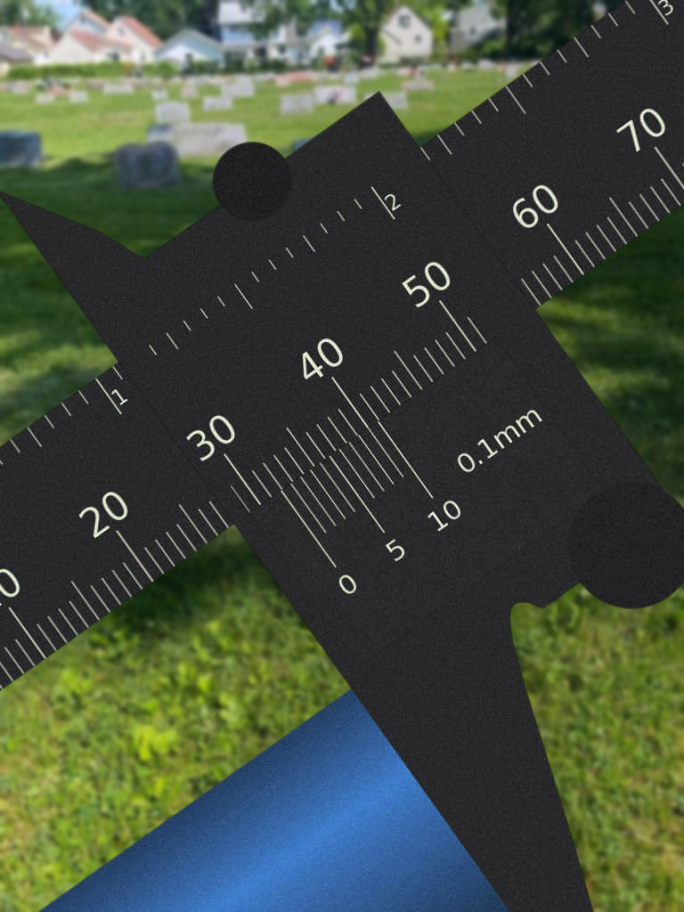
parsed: 31.9 mm
